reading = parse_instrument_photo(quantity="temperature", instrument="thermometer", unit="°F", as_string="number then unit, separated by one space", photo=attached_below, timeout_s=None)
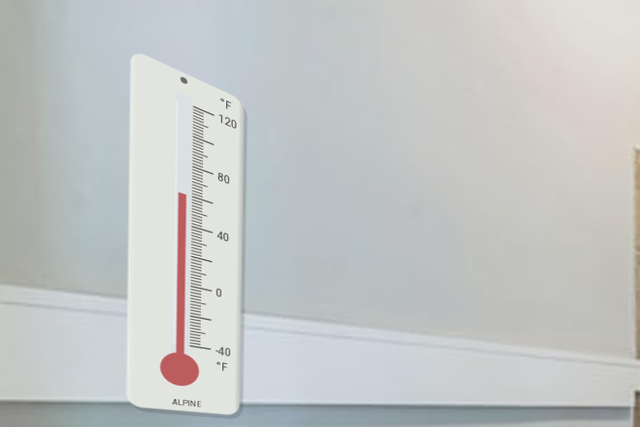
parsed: 60 °F
